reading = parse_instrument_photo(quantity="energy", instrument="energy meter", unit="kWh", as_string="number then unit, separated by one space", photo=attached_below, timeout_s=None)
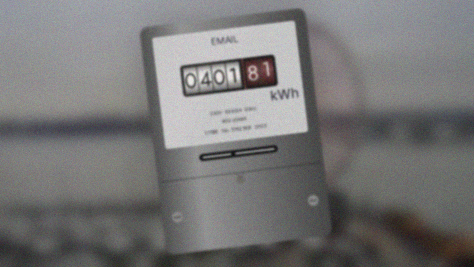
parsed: 401.81 kWh
